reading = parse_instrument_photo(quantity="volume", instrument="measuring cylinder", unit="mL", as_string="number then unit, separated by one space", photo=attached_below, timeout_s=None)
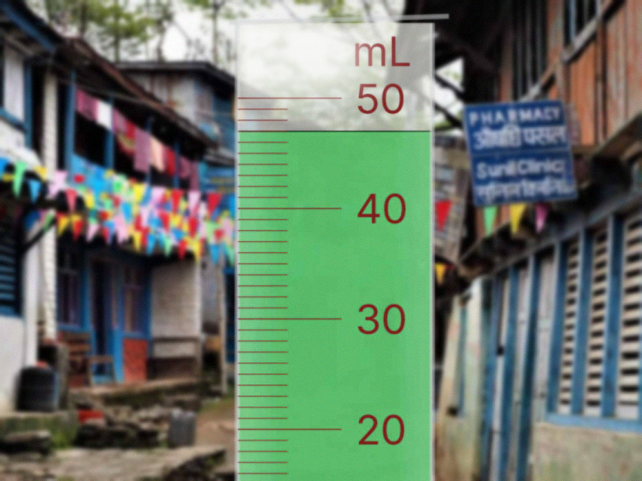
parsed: 47 mL
